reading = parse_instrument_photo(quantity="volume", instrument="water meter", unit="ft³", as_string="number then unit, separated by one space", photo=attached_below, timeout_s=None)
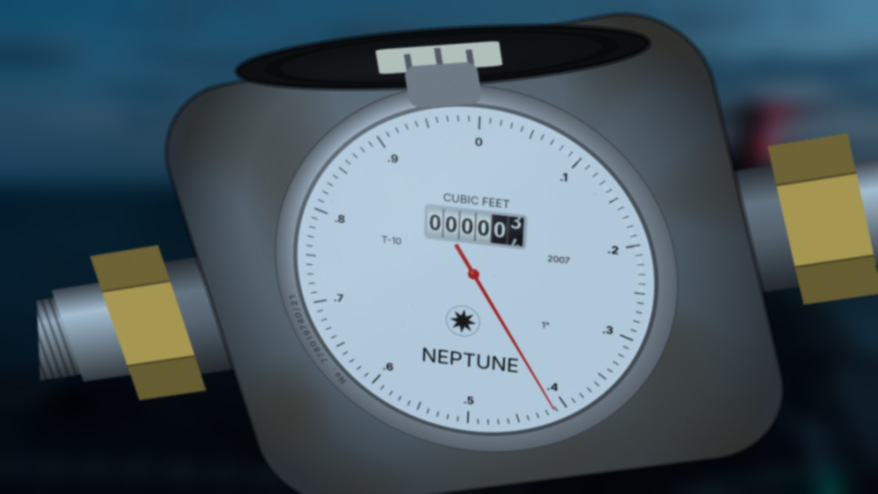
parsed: 3.41 ft³
